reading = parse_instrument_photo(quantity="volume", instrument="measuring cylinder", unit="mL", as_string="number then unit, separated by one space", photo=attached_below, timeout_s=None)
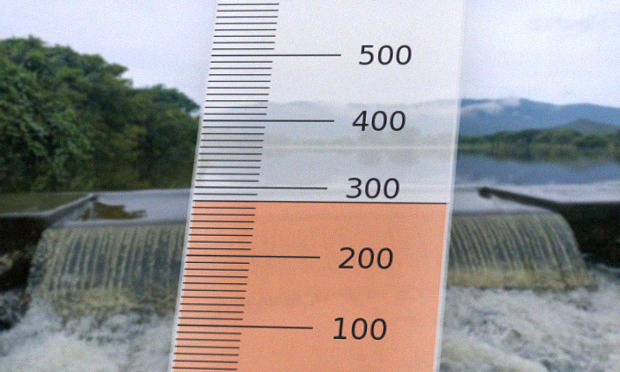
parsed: 280 mL
